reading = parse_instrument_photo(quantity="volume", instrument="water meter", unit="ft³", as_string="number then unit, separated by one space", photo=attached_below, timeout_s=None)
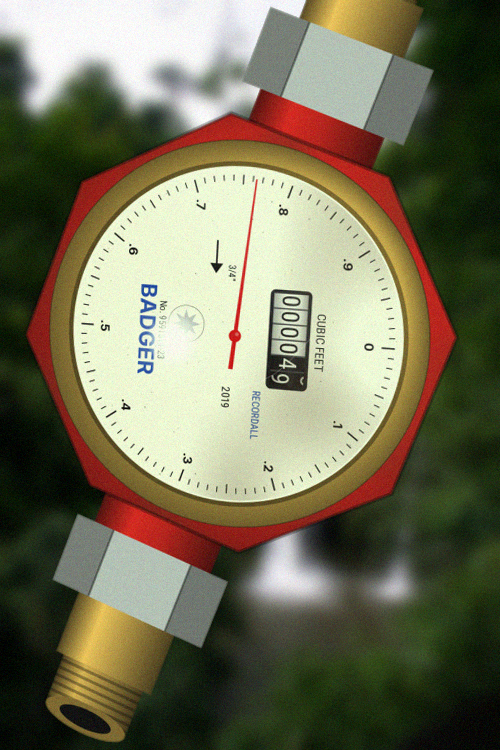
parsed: 48.76 ft³
